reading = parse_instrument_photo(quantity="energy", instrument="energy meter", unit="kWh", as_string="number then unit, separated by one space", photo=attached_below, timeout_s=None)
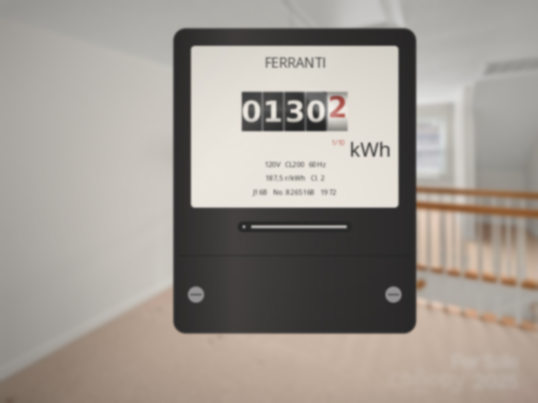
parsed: 130.2 kWh
